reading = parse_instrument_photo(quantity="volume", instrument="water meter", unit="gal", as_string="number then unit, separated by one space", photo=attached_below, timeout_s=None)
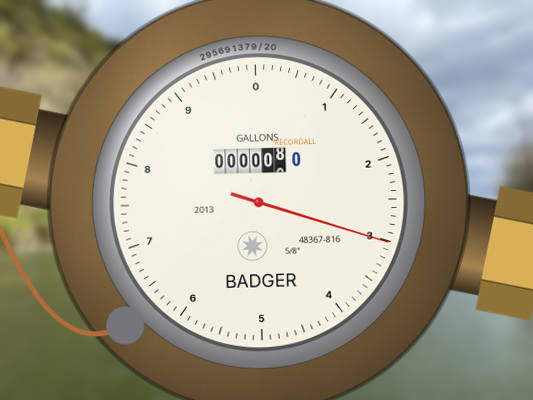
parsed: 83.0 gal
